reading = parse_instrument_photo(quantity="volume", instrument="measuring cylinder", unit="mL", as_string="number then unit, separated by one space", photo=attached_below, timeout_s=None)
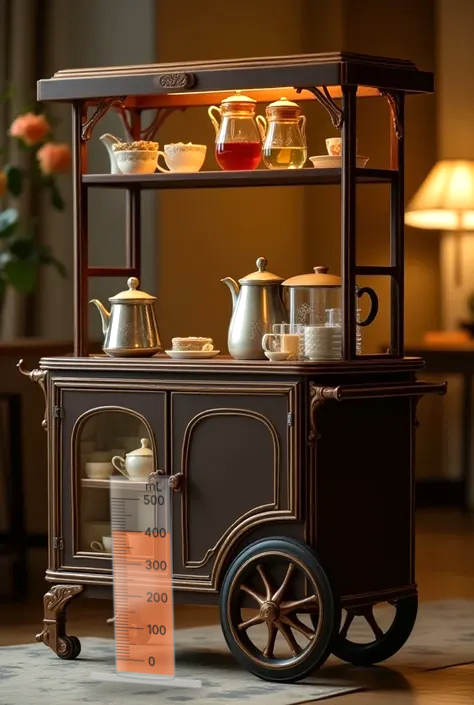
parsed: 400 mL
